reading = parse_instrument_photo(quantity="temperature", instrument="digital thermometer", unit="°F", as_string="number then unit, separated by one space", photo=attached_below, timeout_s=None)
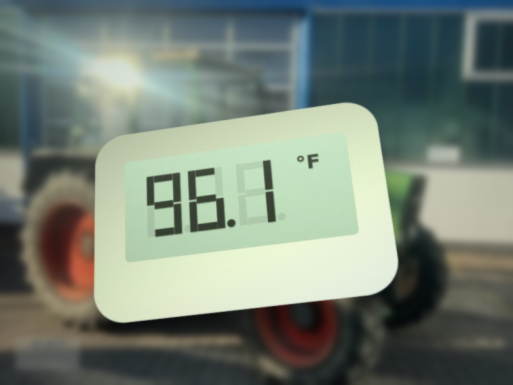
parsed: 96.1 °F
